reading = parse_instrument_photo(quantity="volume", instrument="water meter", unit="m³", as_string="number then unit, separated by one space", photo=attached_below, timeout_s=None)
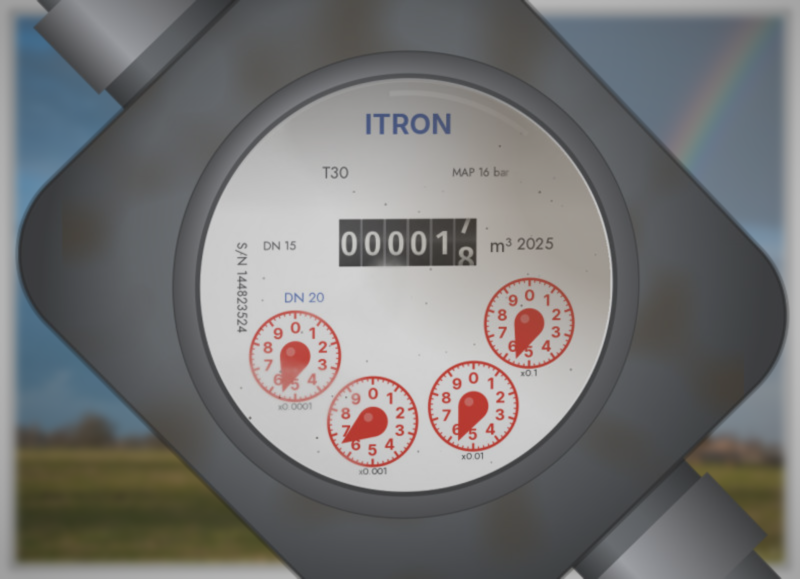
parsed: 17.5565 m³
